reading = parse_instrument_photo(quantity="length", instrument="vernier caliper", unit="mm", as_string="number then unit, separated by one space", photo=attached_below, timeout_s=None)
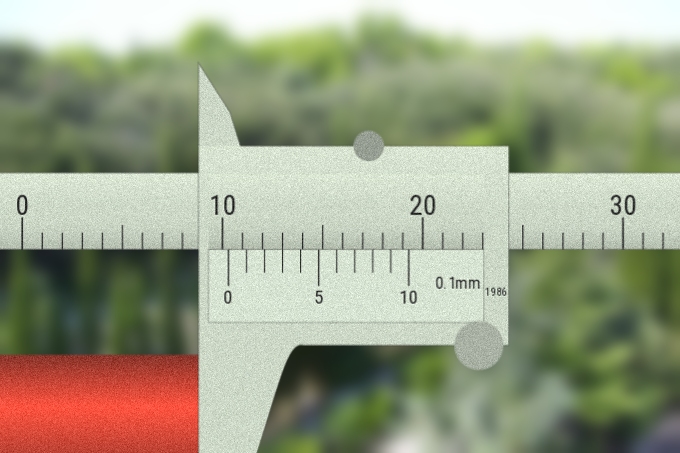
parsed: 10.3 mm
